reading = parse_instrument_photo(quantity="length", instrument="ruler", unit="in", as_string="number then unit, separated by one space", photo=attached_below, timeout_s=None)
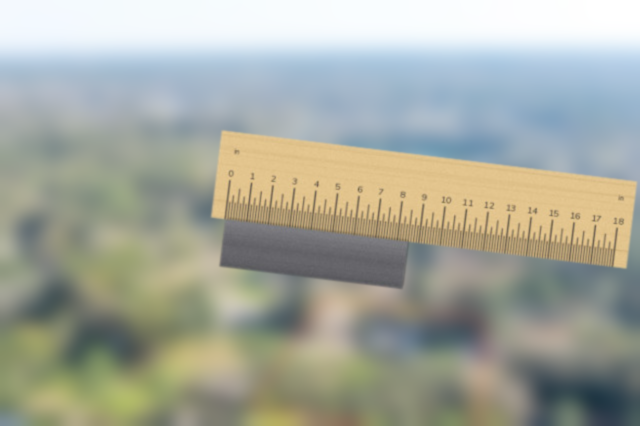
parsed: 8.5 in
